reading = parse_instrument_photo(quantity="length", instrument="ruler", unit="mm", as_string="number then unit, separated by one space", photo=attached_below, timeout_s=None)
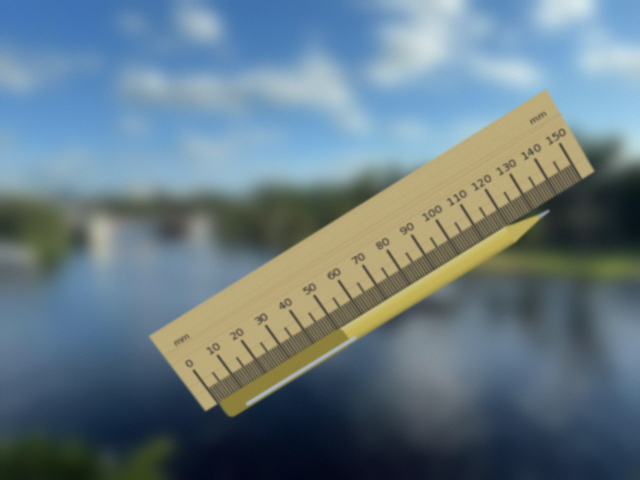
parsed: 135 mm
